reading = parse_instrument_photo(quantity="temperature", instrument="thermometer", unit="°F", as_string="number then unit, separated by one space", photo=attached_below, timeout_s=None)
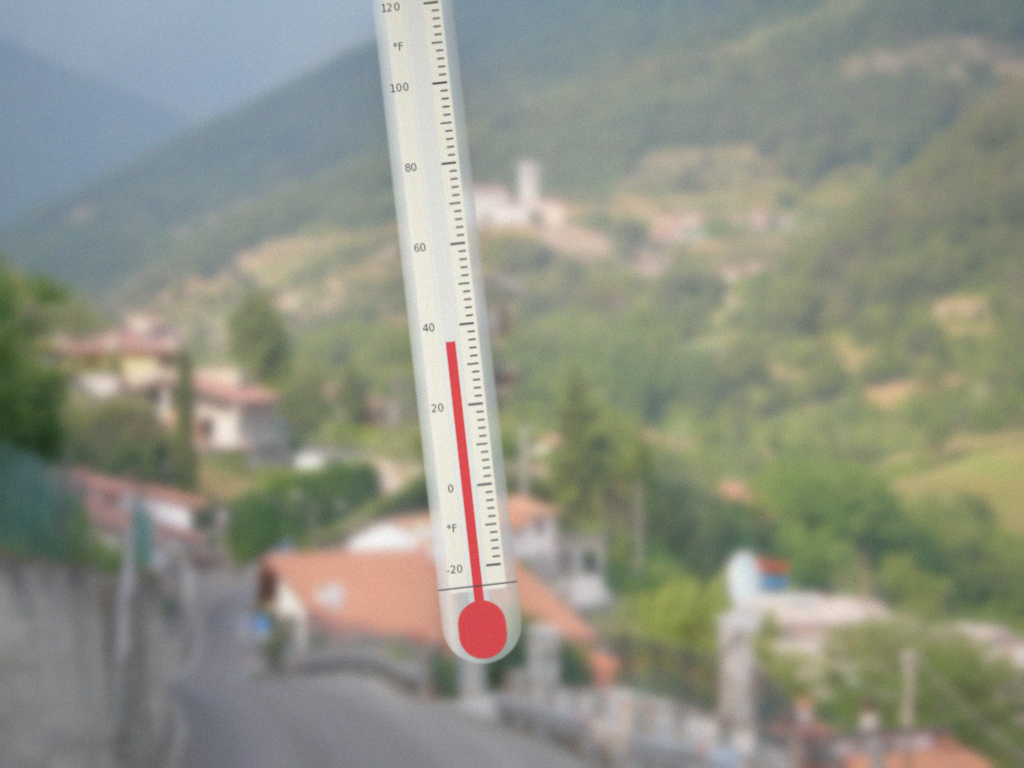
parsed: 36 °F
